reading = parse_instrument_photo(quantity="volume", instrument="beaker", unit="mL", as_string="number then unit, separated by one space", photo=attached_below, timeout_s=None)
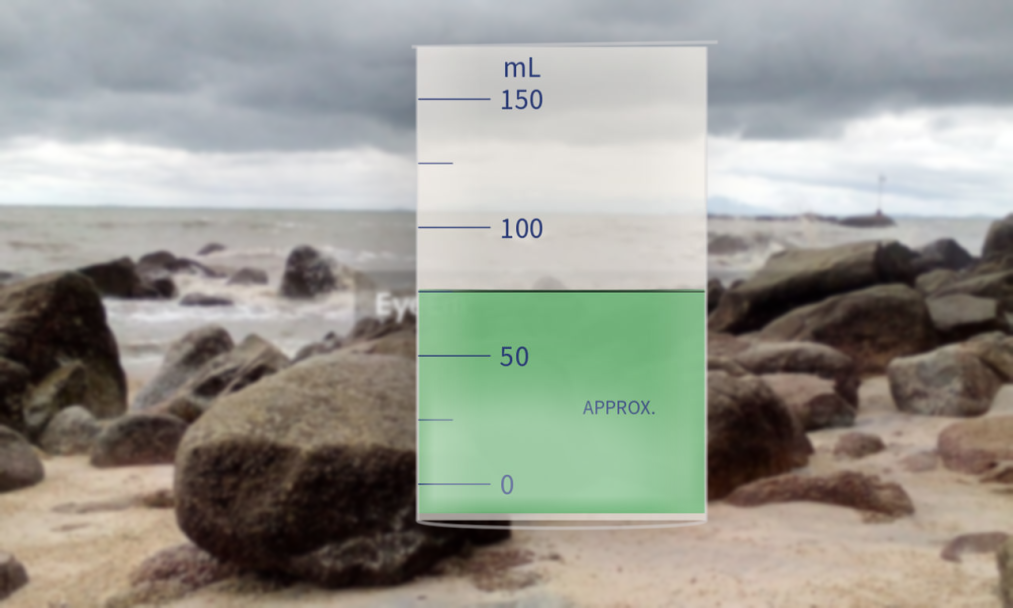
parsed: 75 mL
